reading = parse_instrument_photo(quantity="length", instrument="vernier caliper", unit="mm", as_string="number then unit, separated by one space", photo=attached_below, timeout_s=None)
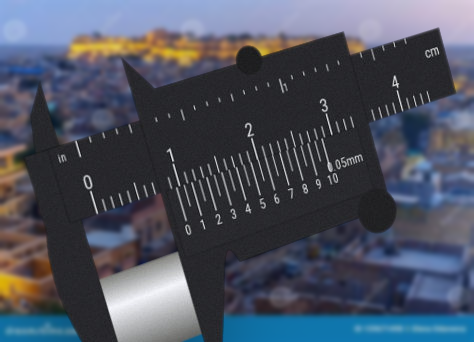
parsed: 9.6 mm
